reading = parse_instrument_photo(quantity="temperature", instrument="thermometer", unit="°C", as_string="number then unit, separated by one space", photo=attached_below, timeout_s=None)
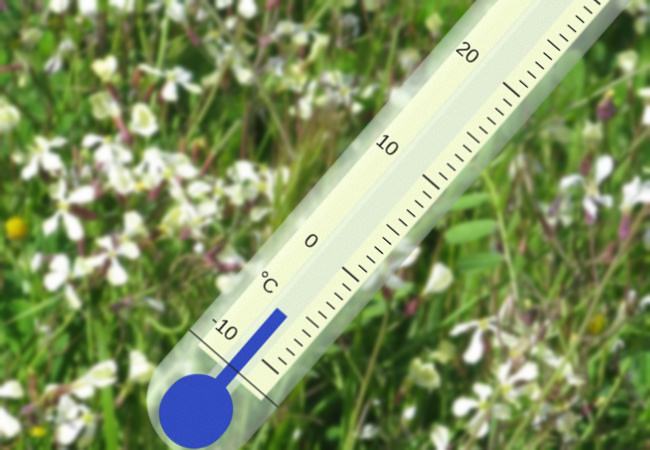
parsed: -6 °C
